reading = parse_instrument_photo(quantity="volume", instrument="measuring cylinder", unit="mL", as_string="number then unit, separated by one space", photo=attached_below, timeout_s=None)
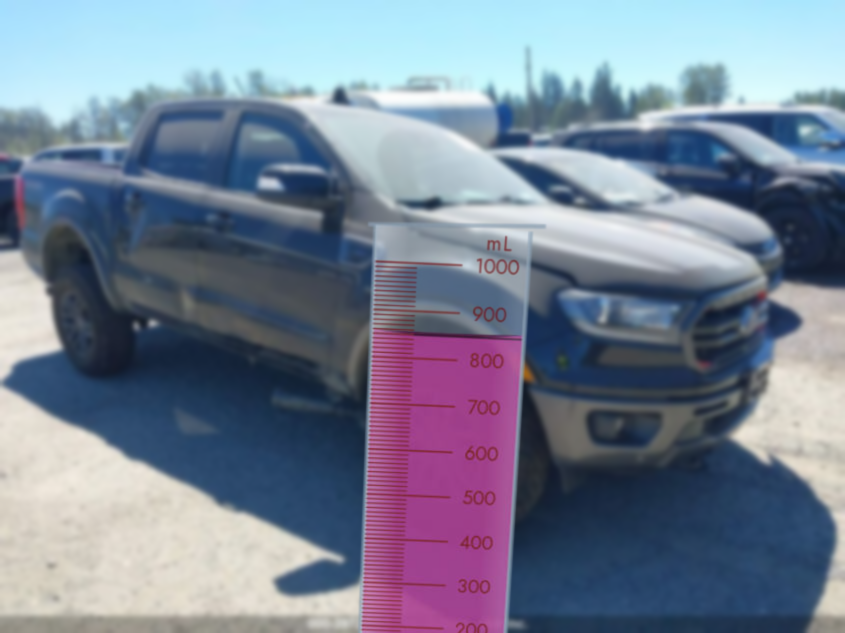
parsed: 850 mL
